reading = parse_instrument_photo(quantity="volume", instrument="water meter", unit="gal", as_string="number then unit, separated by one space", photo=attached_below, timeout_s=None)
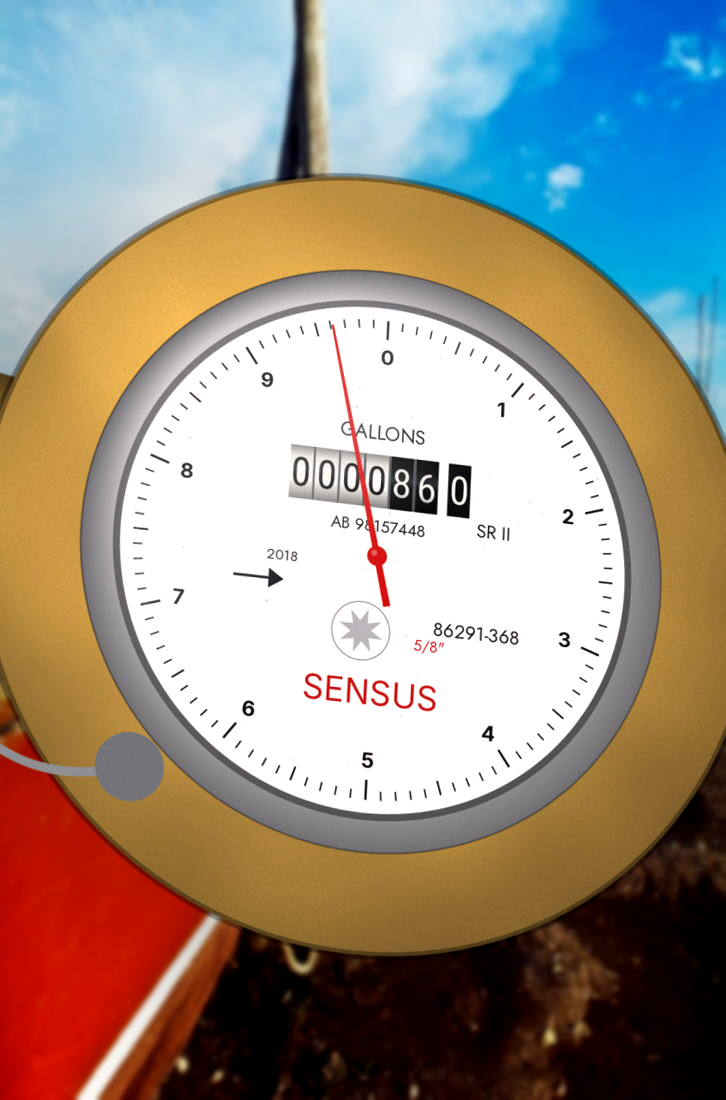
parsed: 859.6 gal
